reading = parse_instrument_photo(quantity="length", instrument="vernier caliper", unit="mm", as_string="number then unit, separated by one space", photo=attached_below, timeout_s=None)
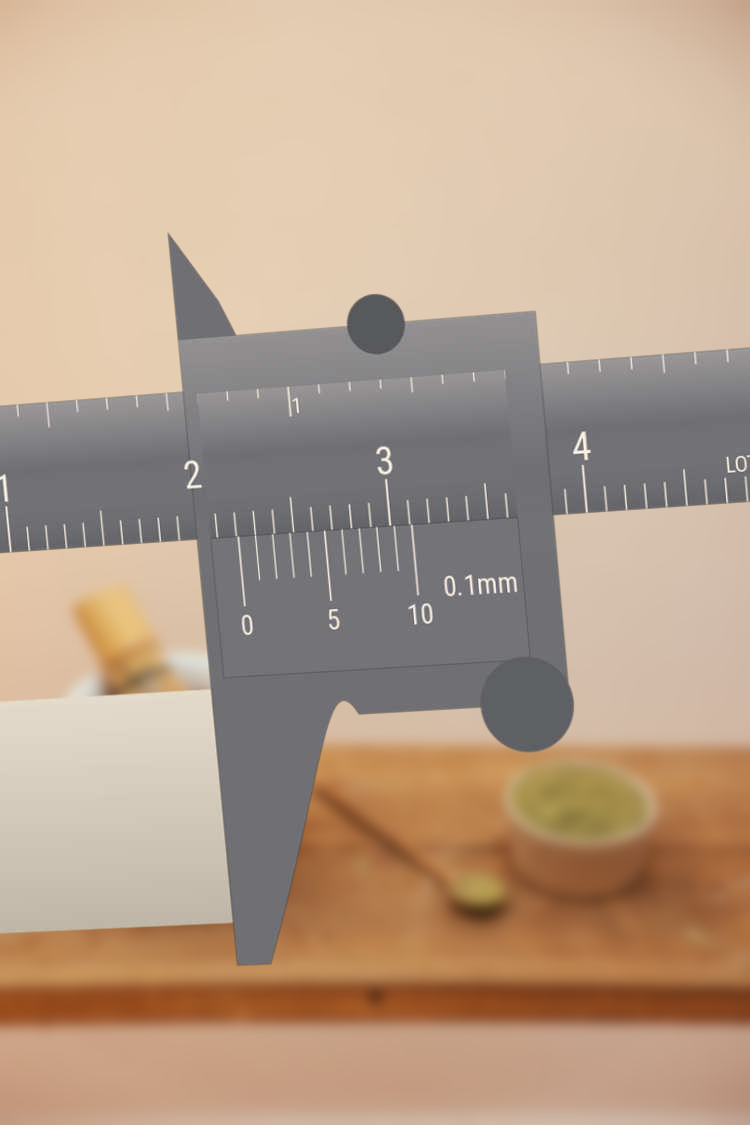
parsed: 22.1 mm
